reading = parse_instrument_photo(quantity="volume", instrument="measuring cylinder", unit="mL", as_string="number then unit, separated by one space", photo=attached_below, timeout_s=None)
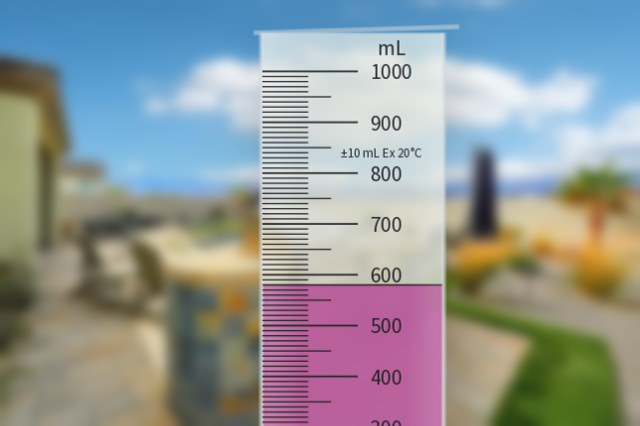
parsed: 580 mL
